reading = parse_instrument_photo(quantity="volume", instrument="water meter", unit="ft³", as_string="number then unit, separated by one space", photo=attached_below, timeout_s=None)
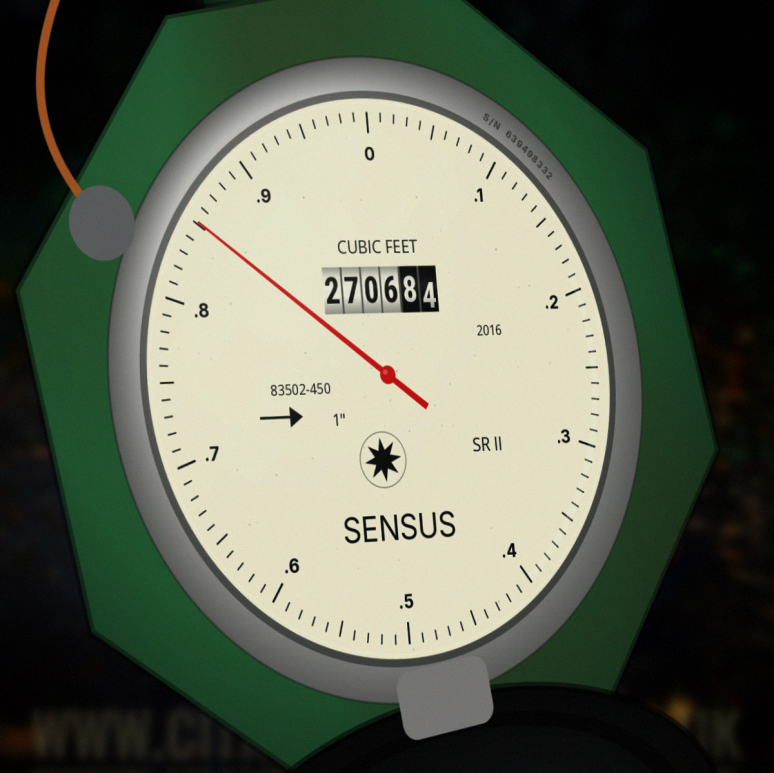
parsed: 270683.85 ft³
